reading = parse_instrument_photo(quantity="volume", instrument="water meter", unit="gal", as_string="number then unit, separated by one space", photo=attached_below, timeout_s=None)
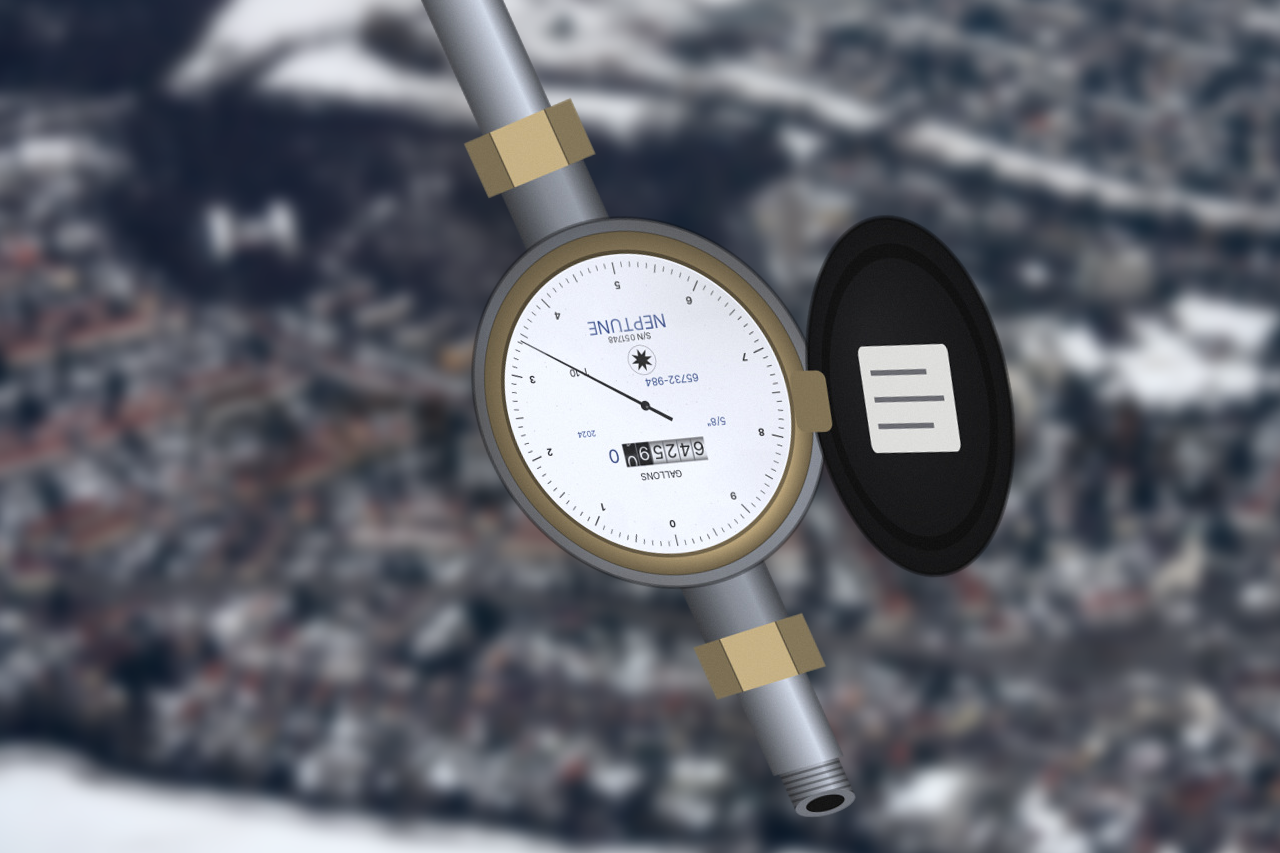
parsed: 6425903.4 gal
